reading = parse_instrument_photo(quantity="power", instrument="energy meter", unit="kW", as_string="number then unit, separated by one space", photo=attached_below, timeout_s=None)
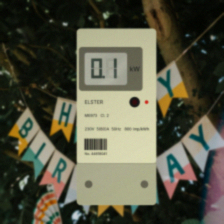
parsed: 0.1 kW
